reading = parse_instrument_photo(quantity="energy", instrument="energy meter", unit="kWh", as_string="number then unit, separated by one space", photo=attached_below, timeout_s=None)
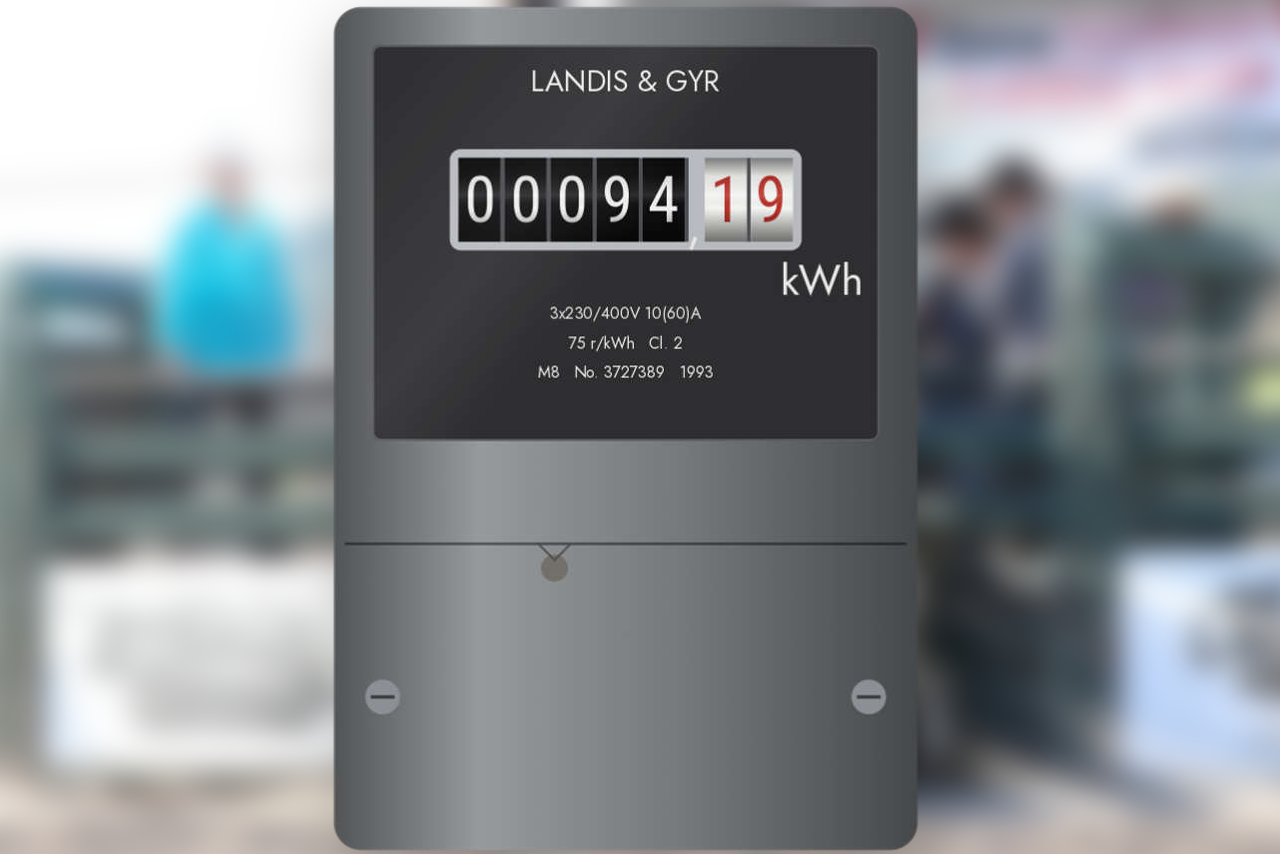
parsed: 94.19 kWh
